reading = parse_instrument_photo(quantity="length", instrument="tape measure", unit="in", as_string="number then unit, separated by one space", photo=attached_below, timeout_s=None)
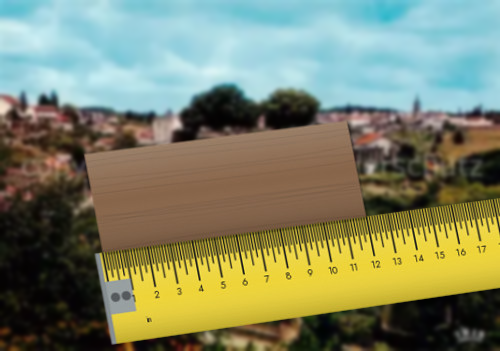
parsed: 12 in
